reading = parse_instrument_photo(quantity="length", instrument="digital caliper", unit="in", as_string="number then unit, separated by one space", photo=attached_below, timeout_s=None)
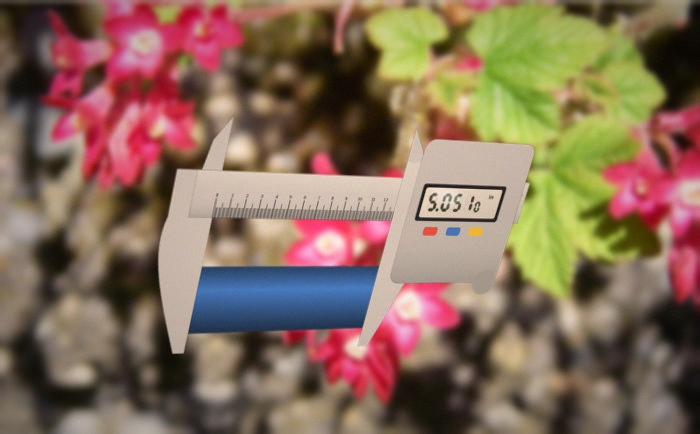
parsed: 5.0510 in
